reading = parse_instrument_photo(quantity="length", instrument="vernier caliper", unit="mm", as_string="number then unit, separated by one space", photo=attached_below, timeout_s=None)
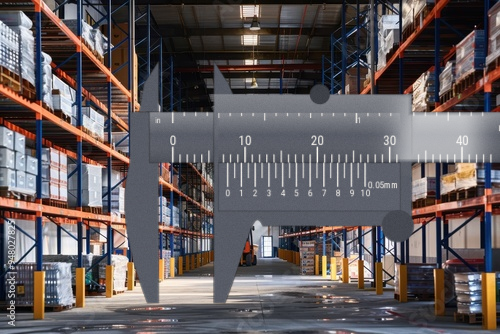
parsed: 7.6 mm
